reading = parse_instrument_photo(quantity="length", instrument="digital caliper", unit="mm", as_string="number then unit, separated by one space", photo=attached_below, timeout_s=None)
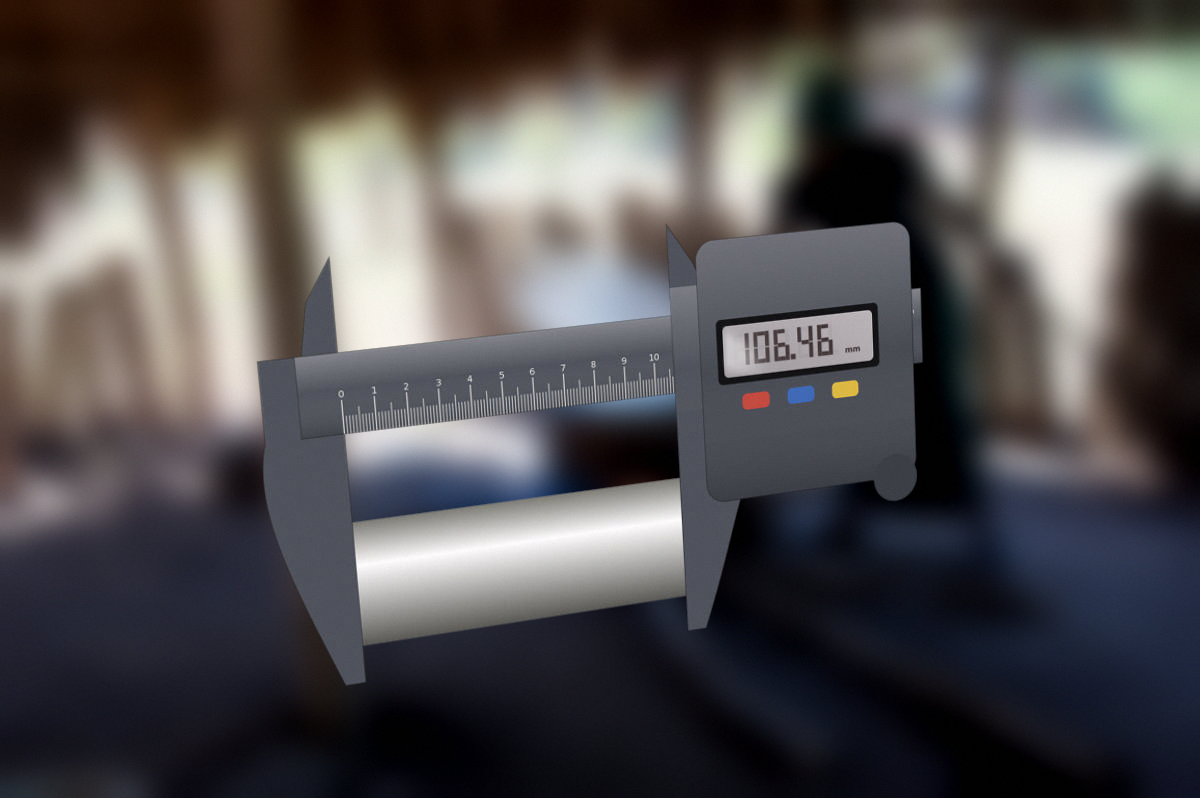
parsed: 106.46 mm
